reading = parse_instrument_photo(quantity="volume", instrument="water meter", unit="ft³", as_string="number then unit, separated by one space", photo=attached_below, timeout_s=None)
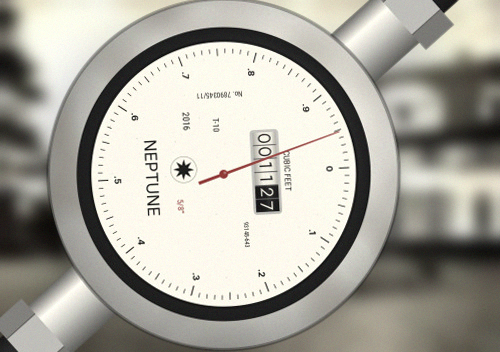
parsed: 1126.95 ft³
